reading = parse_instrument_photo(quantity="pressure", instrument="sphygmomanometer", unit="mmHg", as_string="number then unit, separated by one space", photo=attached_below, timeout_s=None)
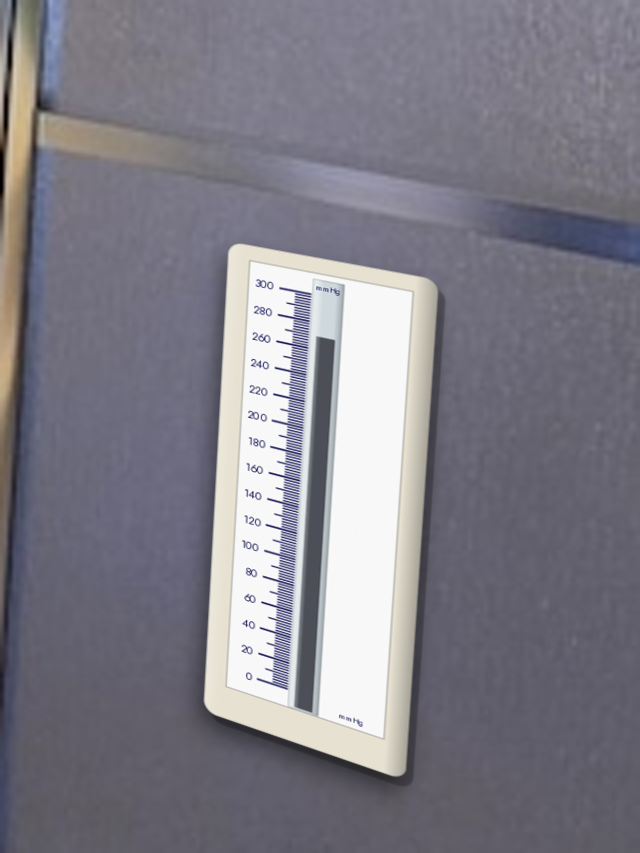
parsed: 270 mmHg
